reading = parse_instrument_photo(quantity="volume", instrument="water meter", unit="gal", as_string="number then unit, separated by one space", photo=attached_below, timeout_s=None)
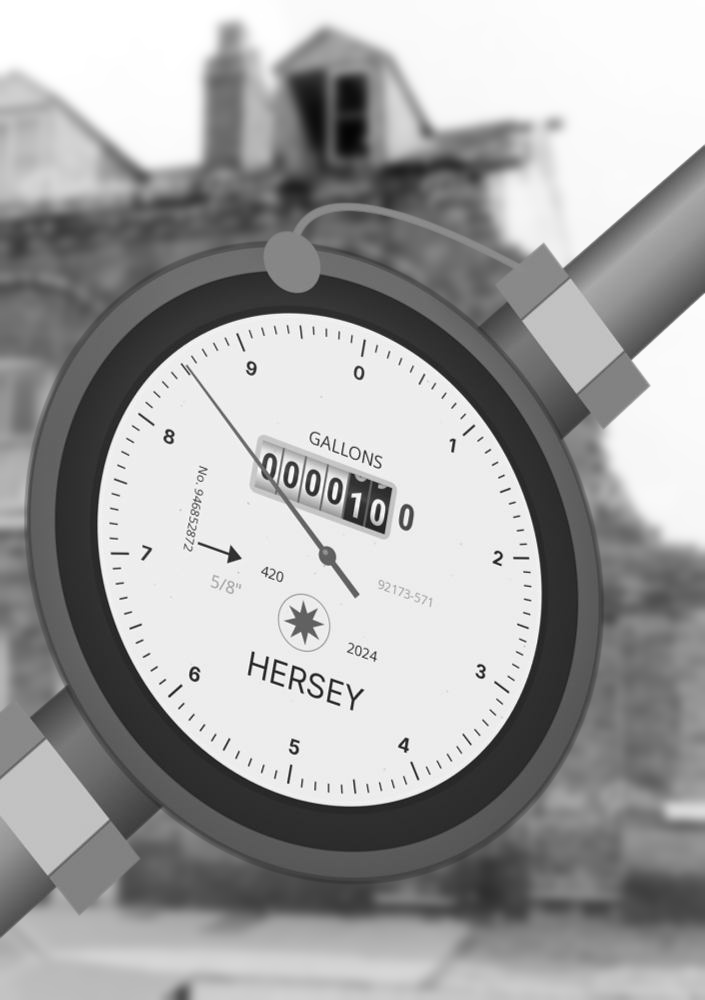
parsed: 98.5 gal
